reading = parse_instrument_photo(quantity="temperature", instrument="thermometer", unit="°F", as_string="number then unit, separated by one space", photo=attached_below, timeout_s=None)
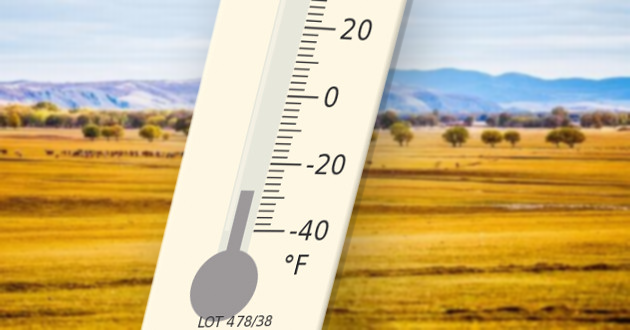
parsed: -28 °F
